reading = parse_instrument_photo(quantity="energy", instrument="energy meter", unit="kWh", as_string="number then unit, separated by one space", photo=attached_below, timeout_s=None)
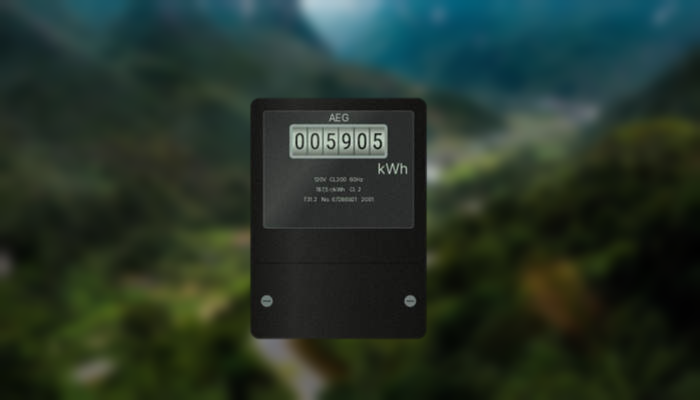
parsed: 5905 kWh
